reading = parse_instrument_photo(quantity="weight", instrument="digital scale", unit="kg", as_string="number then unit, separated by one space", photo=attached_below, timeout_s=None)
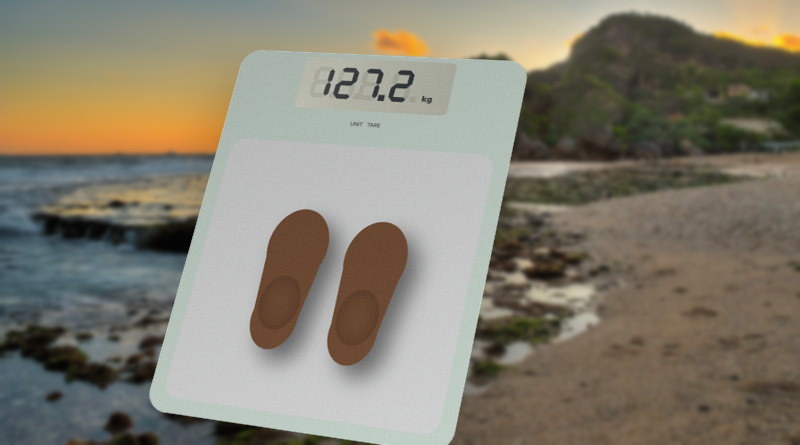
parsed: 127.2 kg
